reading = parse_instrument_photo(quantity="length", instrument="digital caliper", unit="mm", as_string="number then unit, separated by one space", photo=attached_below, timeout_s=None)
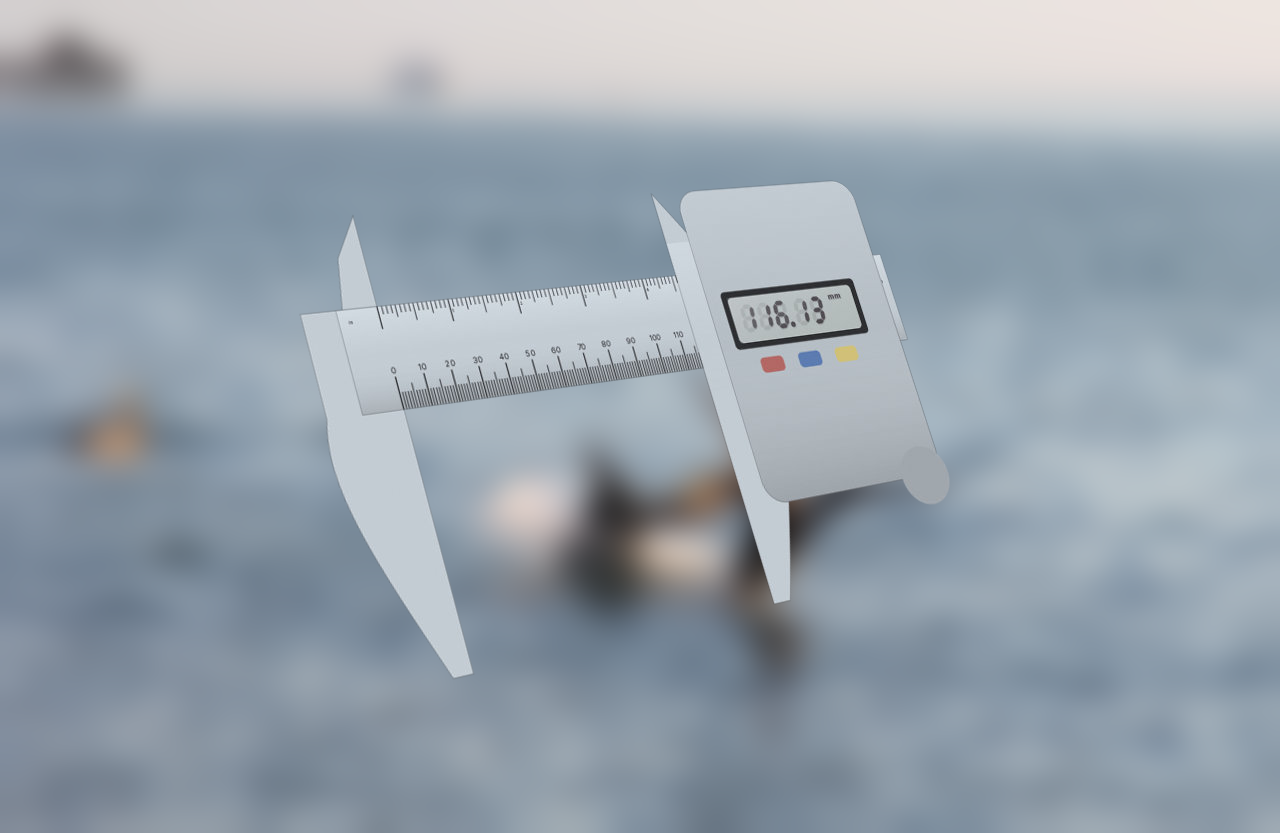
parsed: 116.13 mm
